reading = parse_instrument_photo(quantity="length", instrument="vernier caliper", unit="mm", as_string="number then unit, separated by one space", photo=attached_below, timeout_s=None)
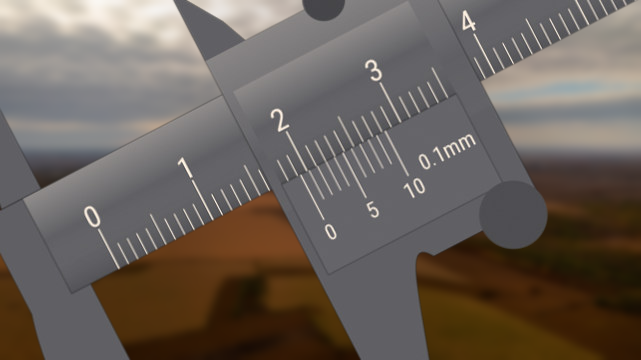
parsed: 19.3 mm
